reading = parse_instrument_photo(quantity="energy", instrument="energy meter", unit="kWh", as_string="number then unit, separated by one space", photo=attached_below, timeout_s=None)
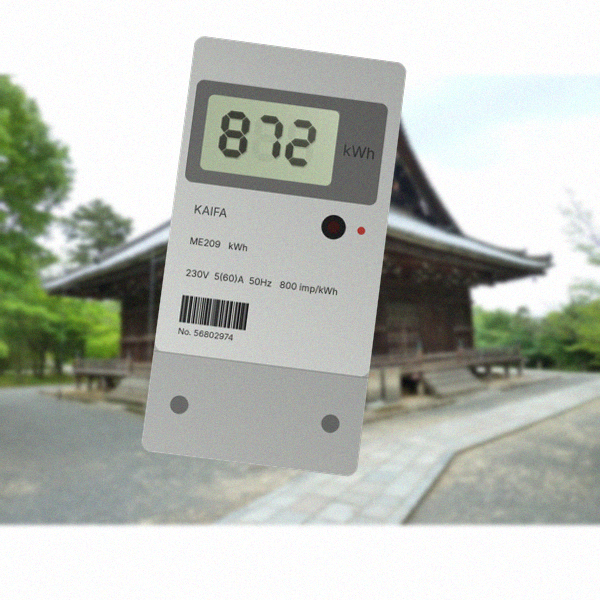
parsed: 872 kWh
